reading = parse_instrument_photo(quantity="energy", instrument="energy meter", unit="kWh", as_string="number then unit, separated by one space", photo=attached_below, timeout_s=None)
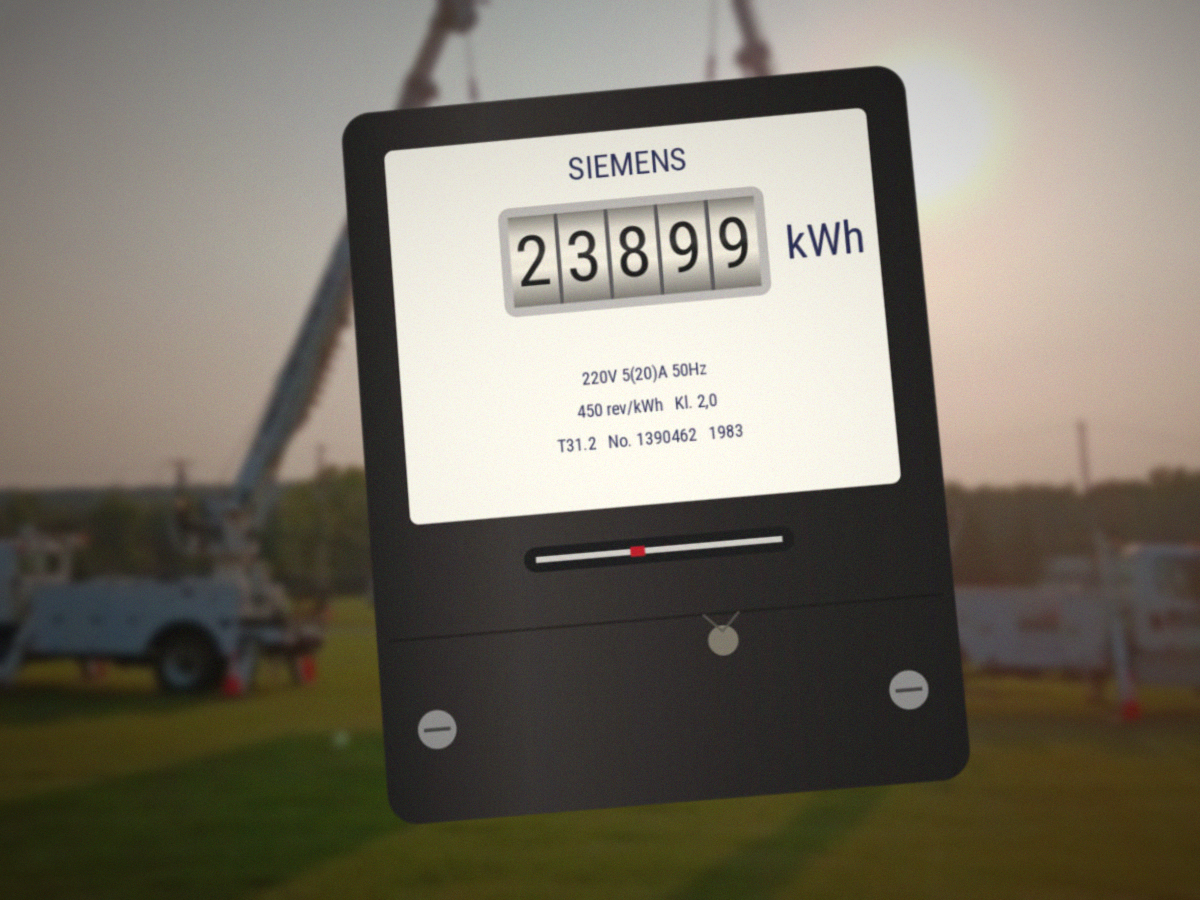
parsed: 23899 kWh
